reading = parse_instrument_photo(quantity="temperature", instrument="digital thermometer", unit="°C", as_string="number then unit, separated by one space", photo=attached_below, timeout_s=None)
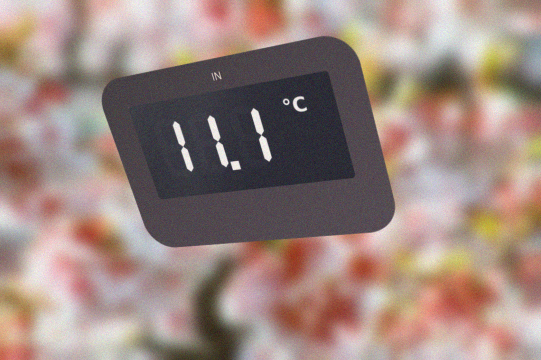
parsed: 11.1 °C
